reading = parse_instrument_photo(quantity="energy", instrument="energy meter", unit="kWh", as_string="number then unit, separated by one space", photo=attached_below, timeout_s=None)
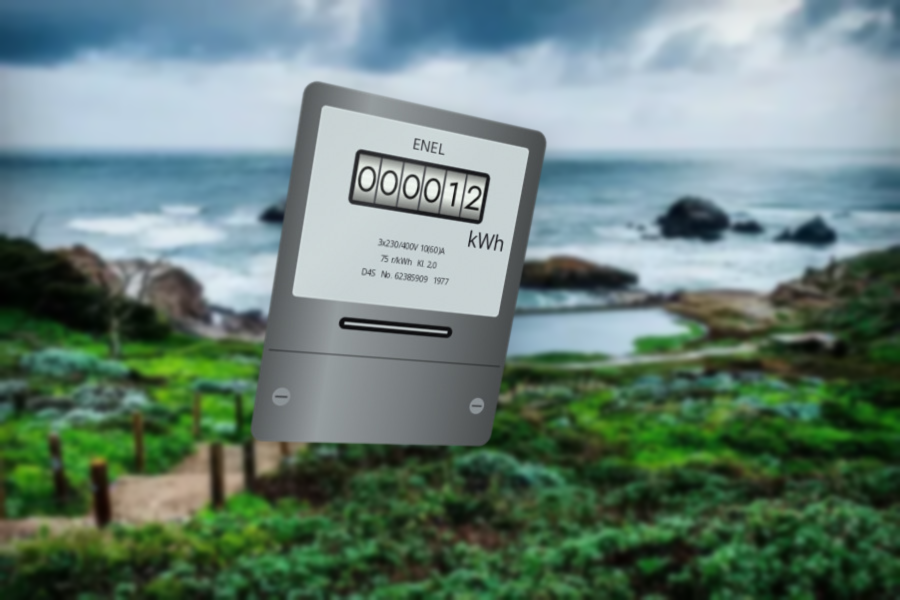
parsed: 12 kWh
